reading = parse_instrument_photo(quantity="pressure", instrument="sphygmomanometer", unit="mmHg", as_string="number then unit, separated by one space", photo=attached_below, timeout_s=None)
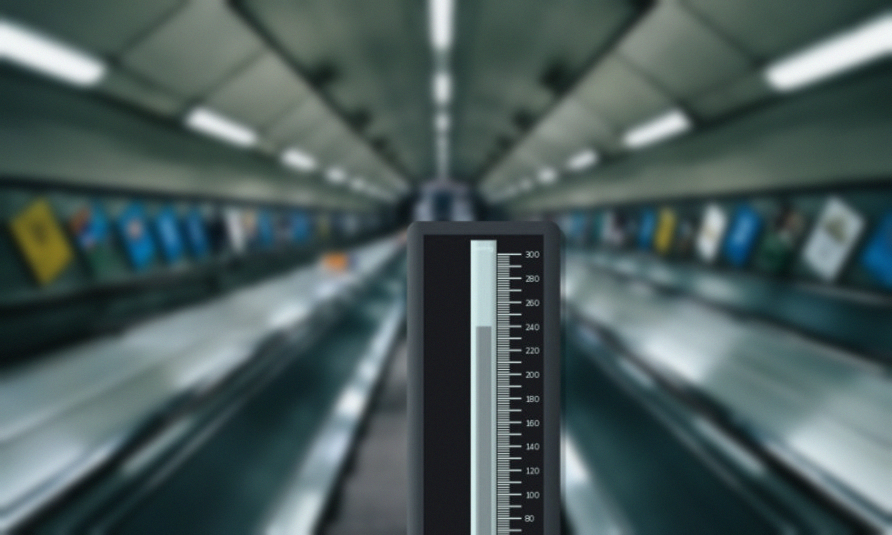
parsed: 240 mmHg
